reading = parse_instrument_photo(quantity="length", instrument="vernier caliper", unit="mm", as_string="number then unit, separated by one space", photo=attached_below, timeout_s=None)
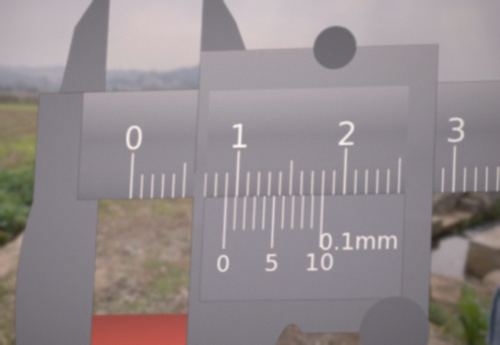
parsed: 9.0 mm
